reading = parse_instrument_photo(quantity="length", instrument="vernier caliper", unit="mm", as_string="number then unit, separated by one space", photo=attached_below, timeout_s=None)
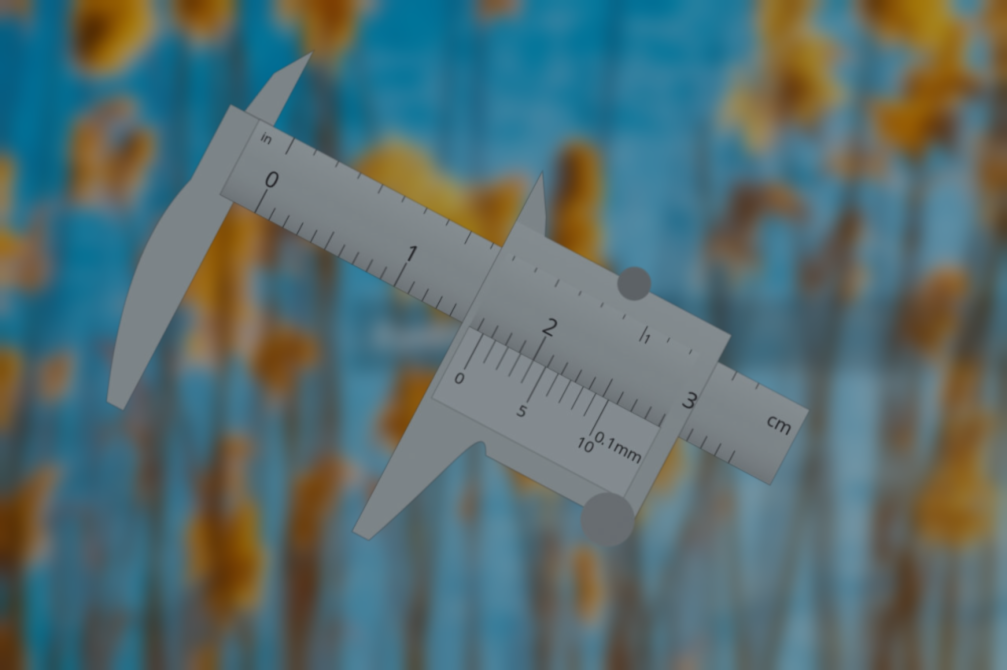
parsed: 16.4 mm
